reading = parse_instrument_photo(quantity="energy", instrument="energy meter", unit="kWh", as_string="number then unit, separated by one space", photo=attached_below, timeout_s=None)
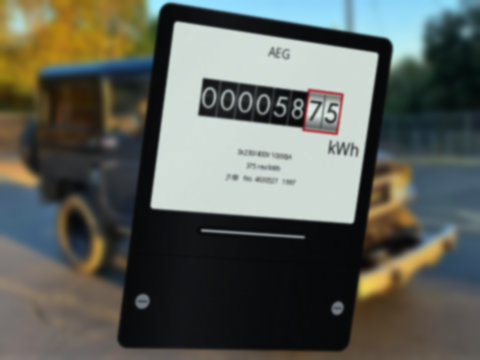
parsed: 58.75 kWh
